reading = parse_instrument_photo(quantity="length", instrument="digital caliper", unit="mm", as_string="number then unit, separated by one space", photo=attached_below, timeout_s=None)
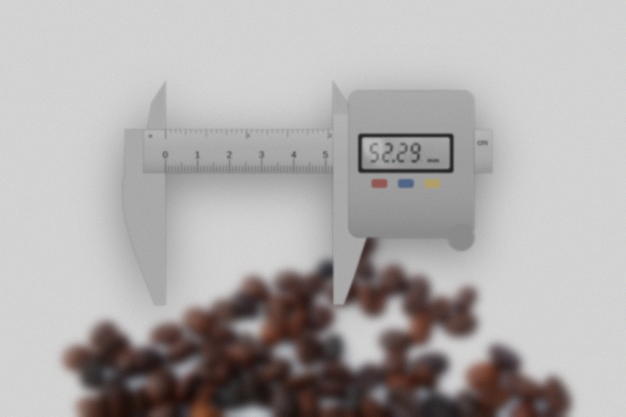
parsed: 52.29 mm
